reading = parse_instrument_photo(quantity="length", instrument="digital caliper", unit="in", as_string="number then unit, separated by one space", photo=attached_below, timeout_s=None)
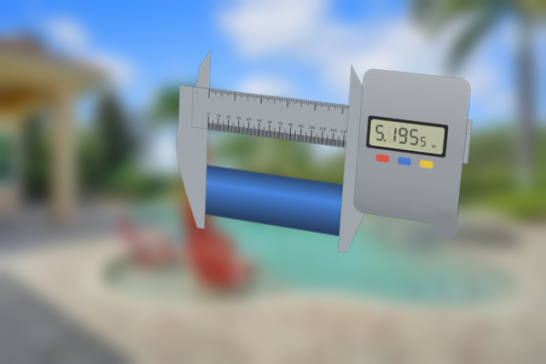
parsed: 5.1955 in
